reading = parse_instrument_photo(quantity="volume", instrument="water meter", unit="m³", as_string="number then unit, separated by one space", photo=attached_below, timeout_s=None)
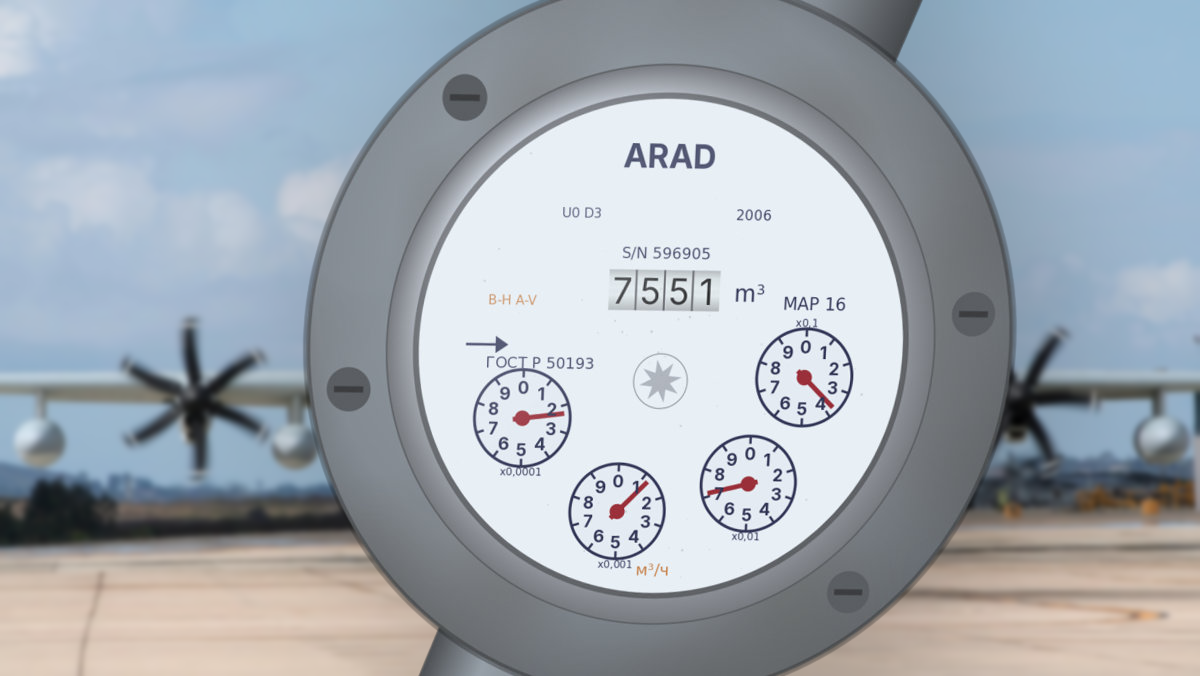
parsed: 7551.3712 m³
